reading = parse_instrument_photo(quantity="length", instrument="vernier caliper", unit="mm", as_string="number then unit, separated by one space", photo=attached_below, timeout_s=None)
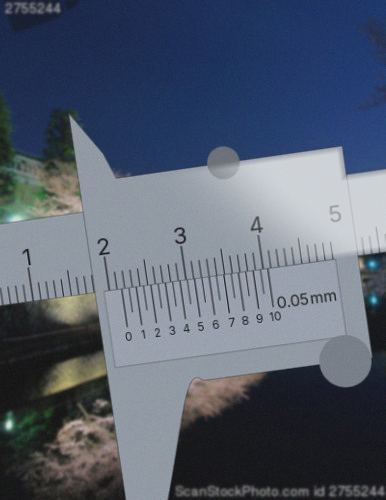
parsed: 21.6 mm
